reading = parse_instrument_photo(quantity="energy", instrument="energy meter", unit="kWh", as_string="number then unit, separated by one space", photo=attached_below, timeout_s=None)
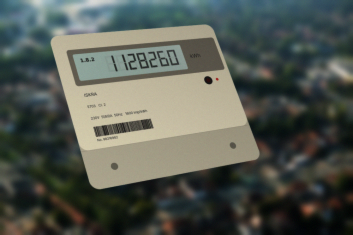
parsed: 1128260 kWh
